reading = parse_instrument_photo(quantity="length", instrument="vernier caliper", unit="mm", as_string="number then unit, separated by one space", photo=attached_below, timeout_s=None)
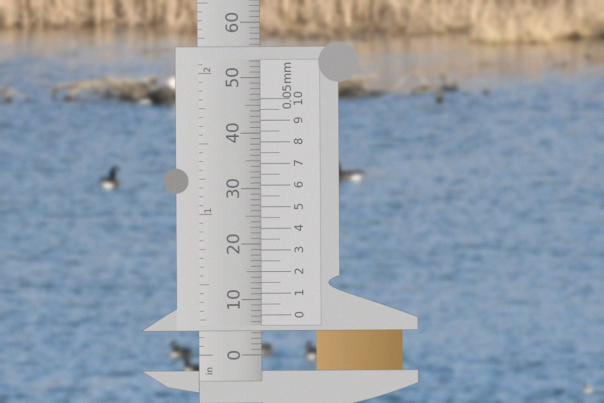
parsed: 7.2 mm
